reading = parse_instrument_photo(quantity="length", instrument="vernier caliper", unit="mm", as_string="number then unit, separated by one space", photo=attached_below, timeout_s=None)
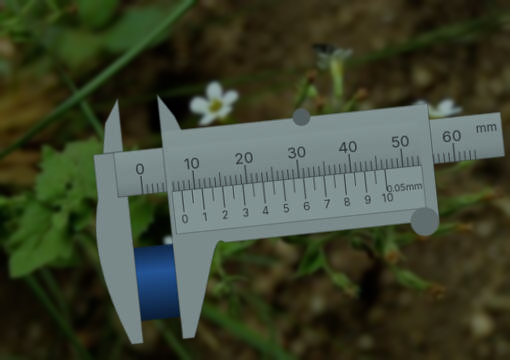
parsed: 7.5 mm
